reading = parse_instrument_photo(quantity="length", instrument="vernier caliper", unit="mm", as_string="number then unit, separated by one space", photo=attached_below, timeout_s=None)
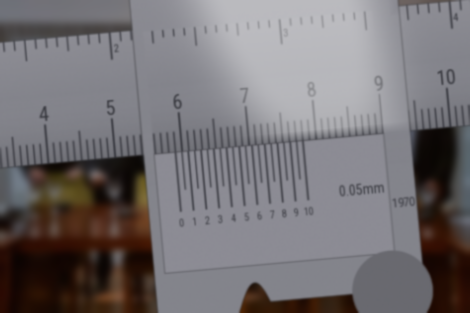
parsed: 59.0 mm
